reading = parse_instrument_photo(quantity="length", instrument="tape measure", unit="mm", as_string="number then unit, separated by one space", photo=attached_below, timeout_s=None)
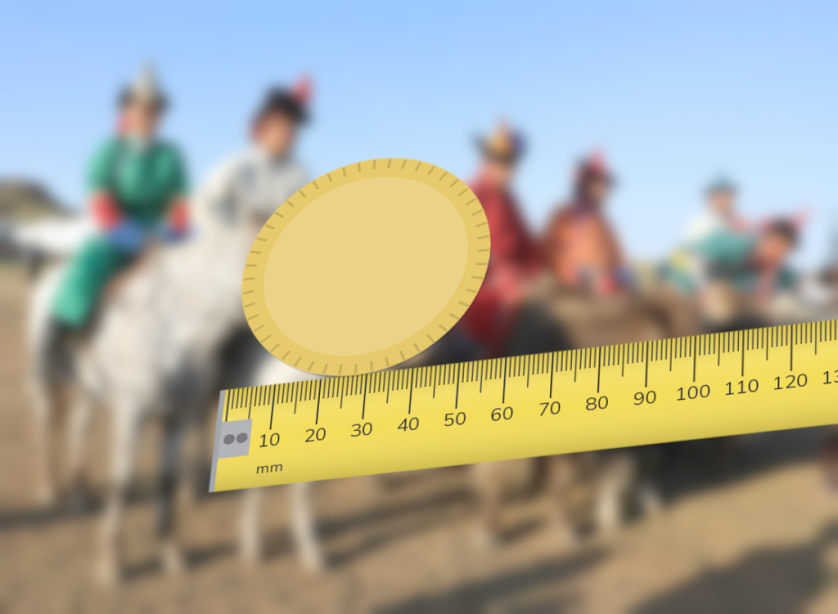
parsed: 55 mm
